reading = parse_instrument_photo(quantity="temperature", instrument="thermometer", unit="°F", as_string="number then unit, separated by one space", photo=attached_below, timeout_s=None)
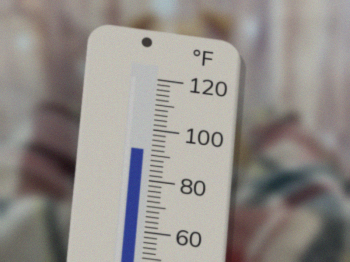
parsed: 92 °F
